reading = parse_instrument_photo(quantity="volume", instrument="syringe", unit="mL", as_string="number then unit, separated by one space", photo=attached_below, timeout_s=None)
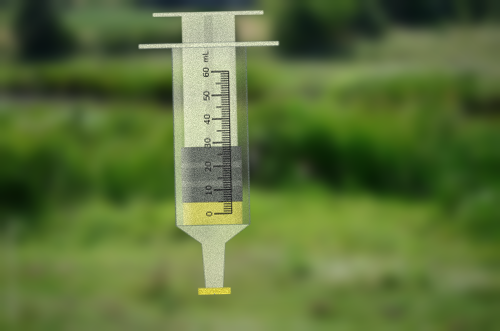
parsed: 5 mL
